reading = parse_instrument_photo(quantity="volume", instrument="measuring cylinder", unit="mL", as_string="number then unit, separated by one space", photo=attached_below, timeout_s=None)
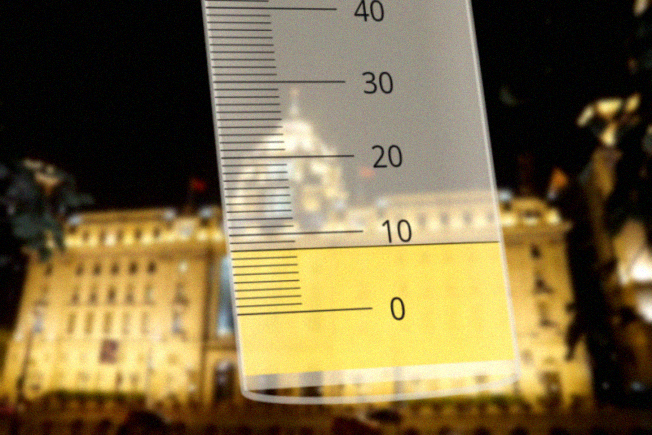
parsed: 8 mL
